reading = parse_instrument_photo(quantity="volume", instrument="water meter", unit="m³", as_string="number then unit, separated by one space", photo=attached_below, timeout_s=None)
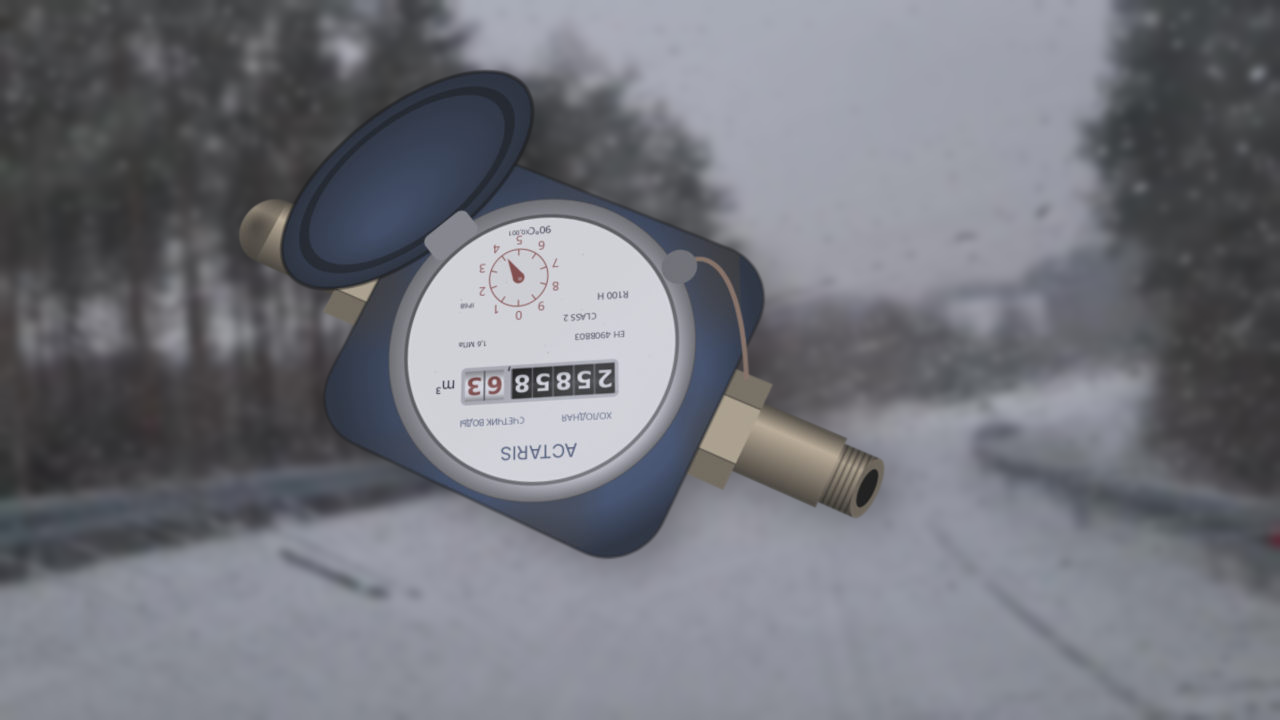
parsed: 25858.634 m³
